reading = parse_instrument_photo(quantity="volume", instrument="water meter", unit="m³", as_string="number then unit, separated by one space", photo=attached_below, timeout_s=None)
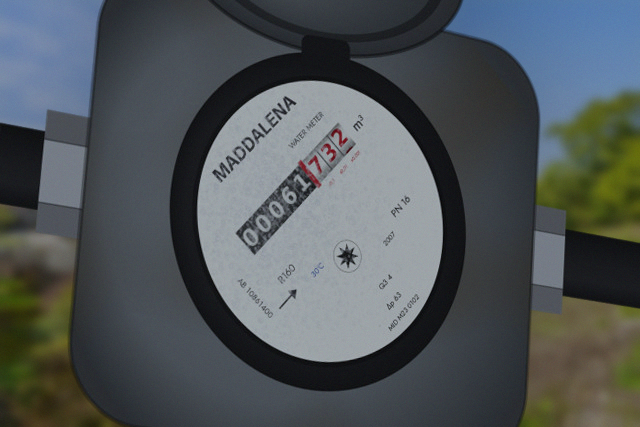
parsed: 61.732 m³
